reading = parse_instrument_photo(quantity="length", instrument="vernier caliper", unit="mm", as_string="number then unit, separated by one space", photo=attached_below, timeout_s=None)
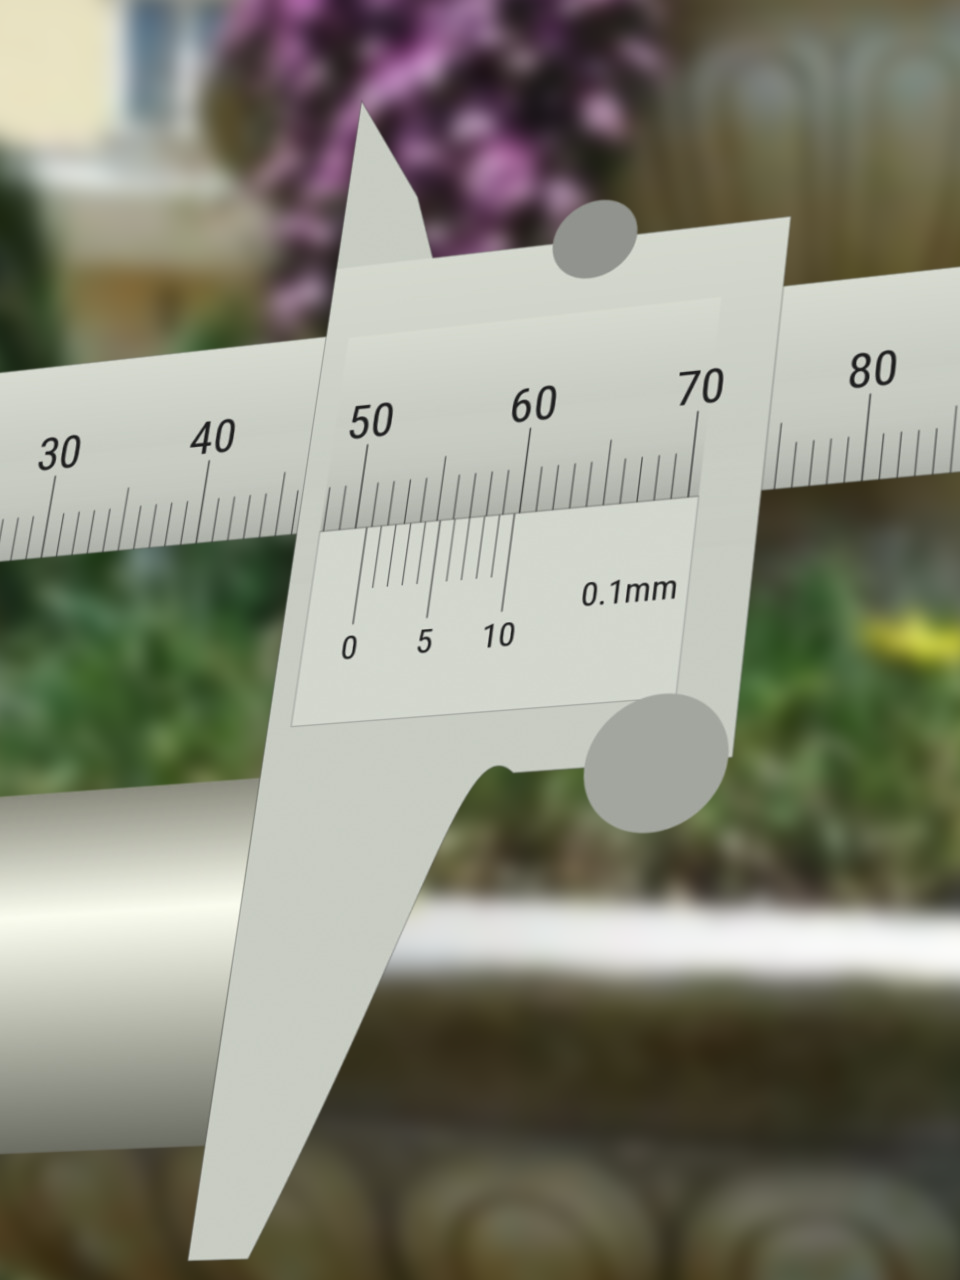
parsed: 50.7 mm
